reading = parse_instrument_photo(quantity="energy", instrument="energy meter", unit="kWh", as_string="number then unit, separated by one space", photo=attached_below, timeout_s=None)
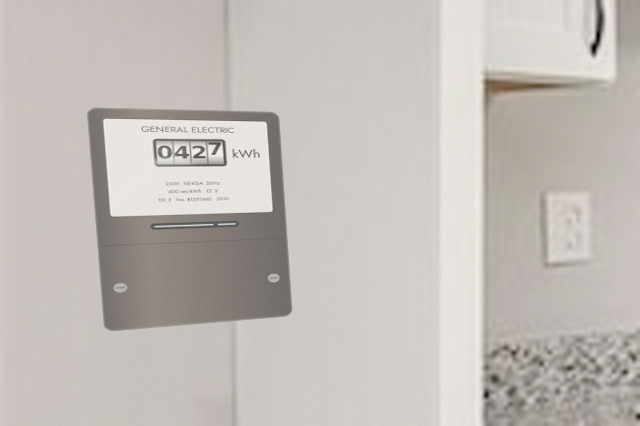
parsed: 427 kWh
